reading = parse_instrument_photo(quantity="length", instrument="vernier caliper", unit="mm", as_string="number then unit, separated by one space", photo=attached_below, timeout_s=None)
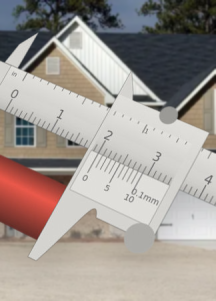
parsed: 20.0 mm
